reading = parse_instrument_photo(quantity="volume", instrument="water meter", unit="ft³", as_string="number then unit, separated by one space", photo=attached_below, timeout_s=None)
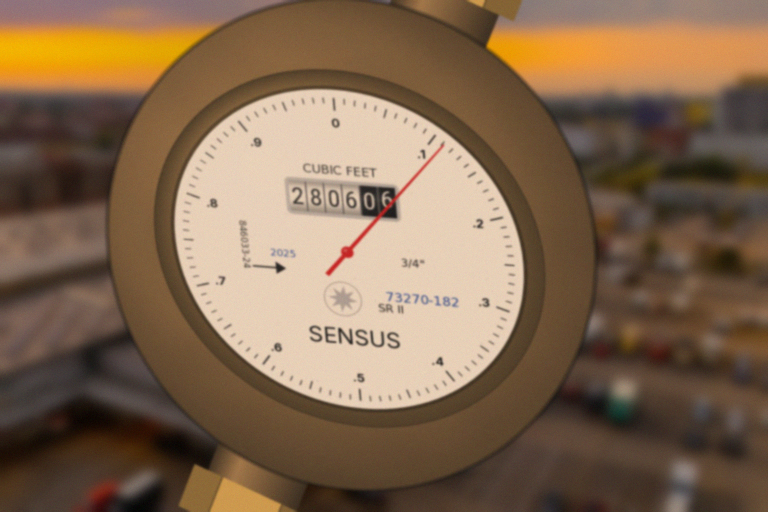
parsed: 280606.11 ft³
